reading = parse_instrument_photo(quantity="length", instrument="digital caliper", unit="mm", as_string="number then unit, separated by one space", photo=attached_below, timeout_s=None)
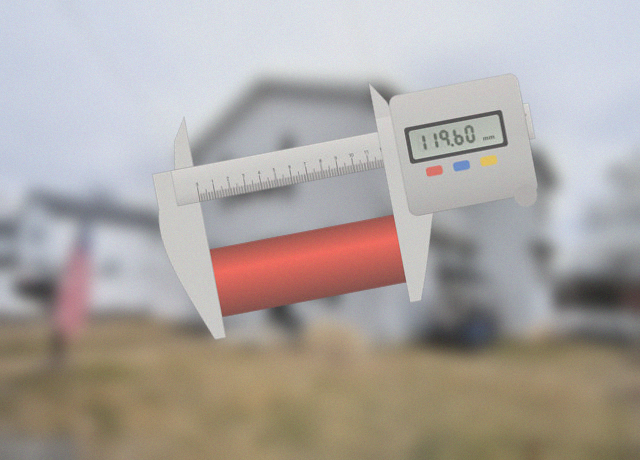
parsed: 119.60 mm
